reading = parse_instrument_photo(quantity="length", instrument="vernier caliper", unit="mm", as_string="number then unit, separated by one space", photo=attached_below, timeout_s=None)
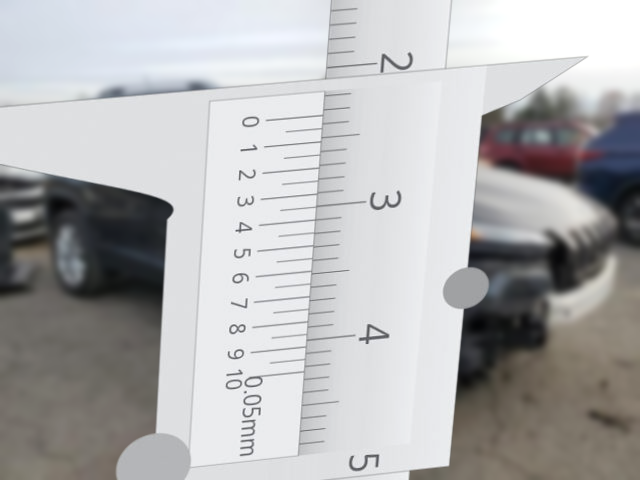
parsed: 23.4 mm
